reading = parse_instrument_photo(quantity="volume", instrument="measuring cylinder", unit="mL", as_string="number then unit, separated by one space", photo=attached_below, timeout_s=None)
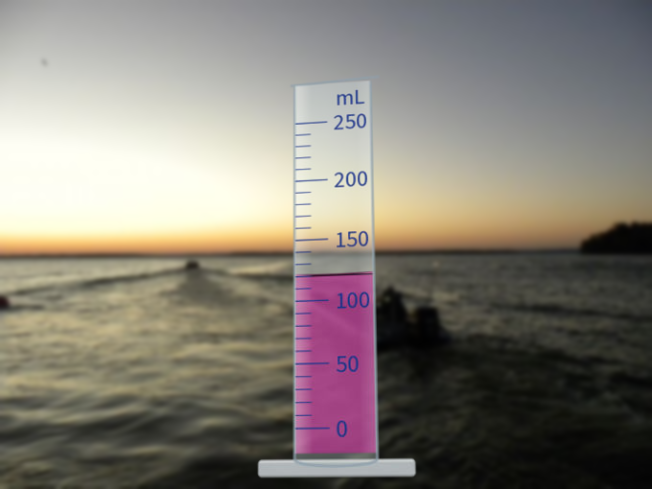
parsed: 120 mL
